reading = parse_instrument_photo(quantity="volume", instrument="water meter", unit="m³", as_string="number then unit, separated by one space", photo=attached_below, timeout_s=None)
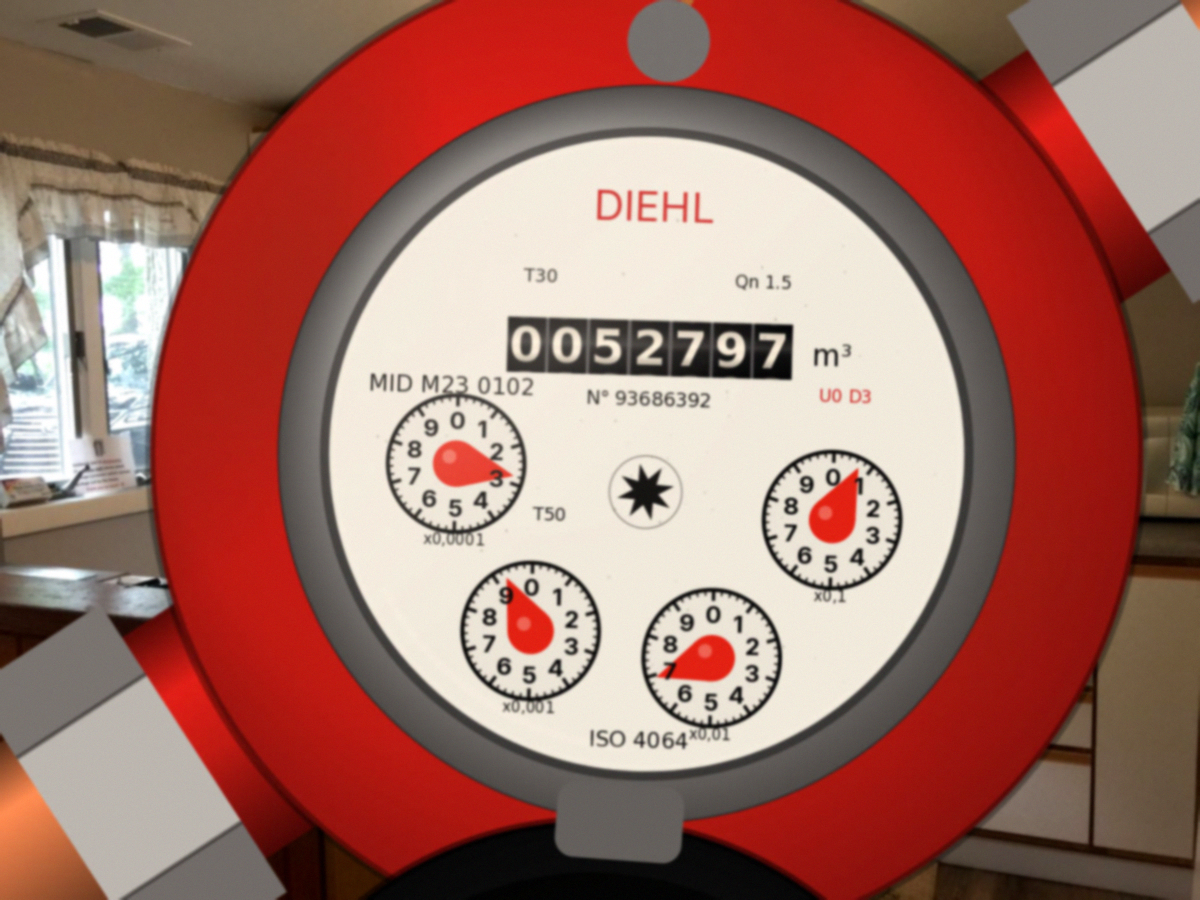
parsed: 52797.0692 m³
